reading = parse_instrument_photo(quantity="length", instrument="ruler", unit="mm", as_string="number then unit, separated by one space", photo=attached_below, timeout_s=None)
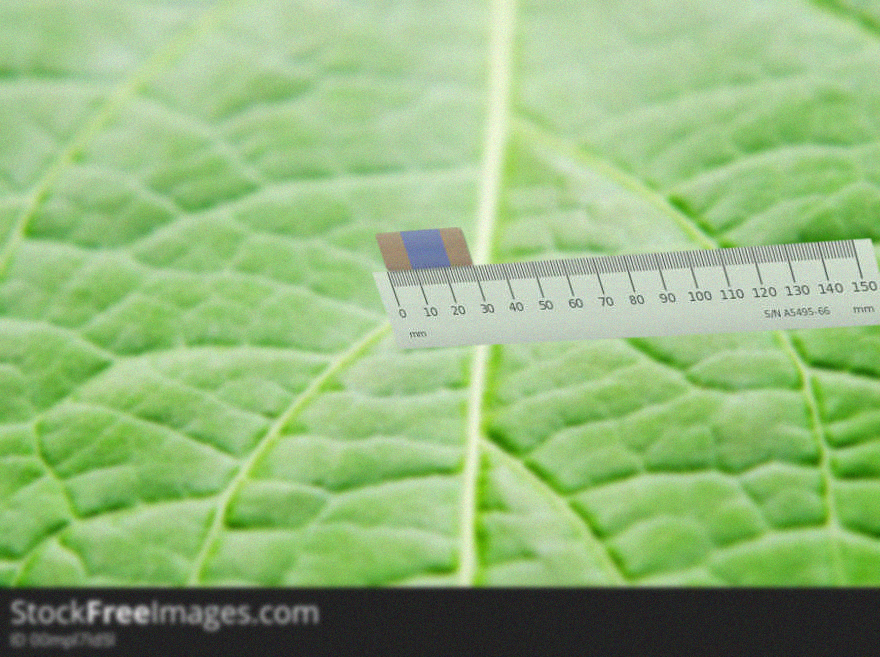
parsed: 30 mm
